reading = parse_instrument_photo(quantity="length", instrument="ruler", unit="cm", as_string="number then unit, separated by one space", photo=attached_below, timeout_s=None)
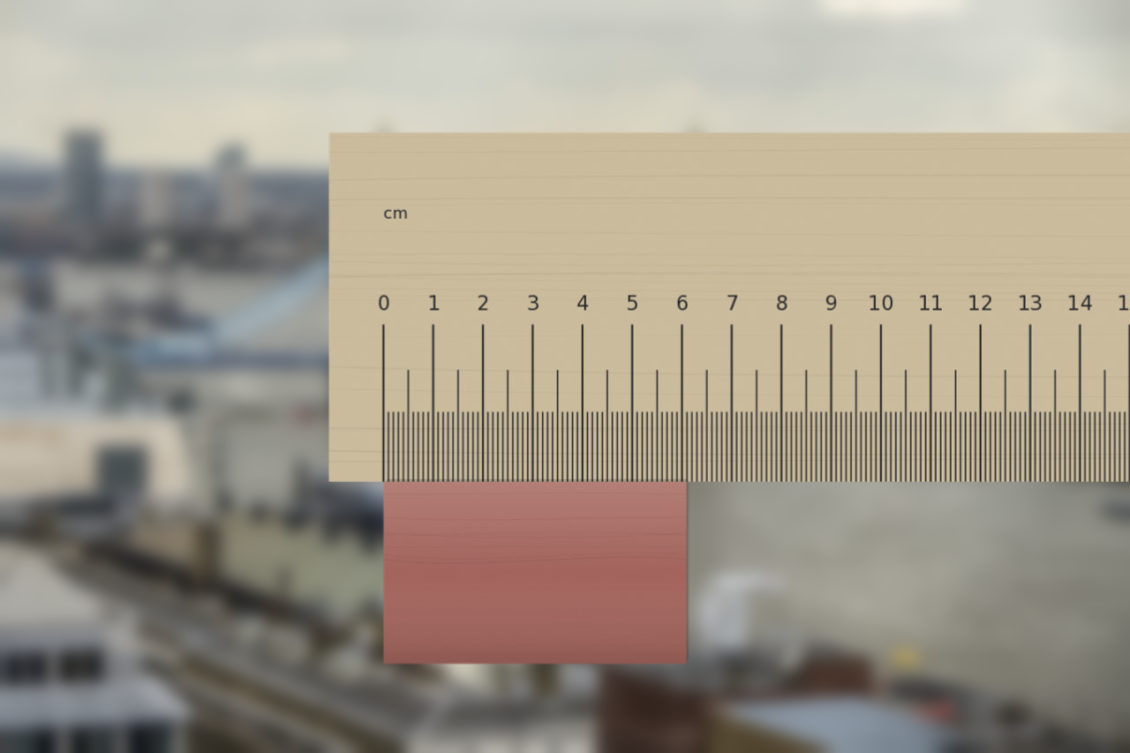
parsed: 6.1 cm
